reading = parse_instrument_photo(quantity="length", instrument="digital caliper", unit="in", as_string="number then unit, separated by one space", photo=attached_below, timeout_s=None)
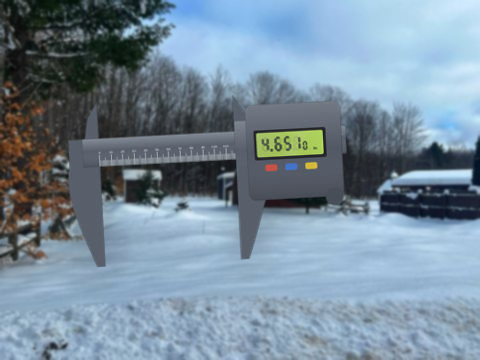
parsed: 4.6510 in
